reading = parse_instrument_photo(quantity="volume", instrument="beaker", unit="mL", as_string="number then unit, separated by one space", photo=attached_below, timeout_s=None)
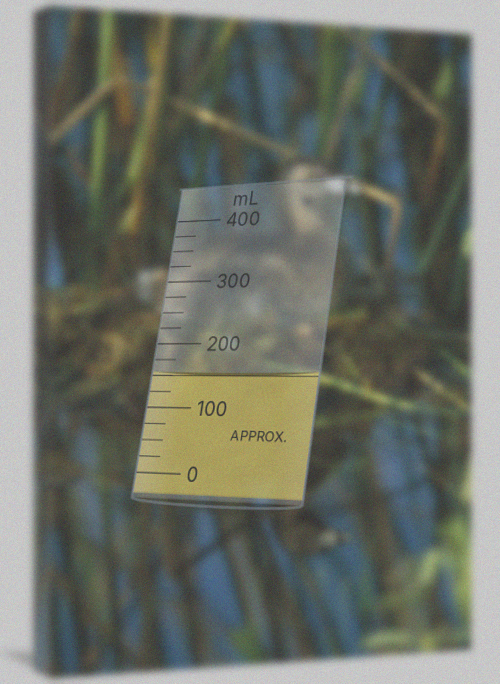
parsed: 150 mL
